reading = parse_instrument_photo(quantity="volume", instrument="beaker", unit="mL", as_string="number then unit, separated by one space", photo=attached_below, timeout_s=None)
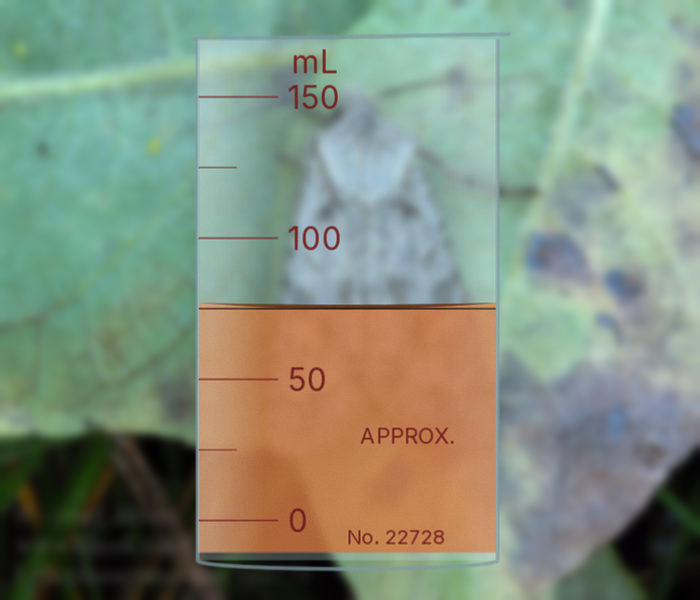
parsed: 75 mL
